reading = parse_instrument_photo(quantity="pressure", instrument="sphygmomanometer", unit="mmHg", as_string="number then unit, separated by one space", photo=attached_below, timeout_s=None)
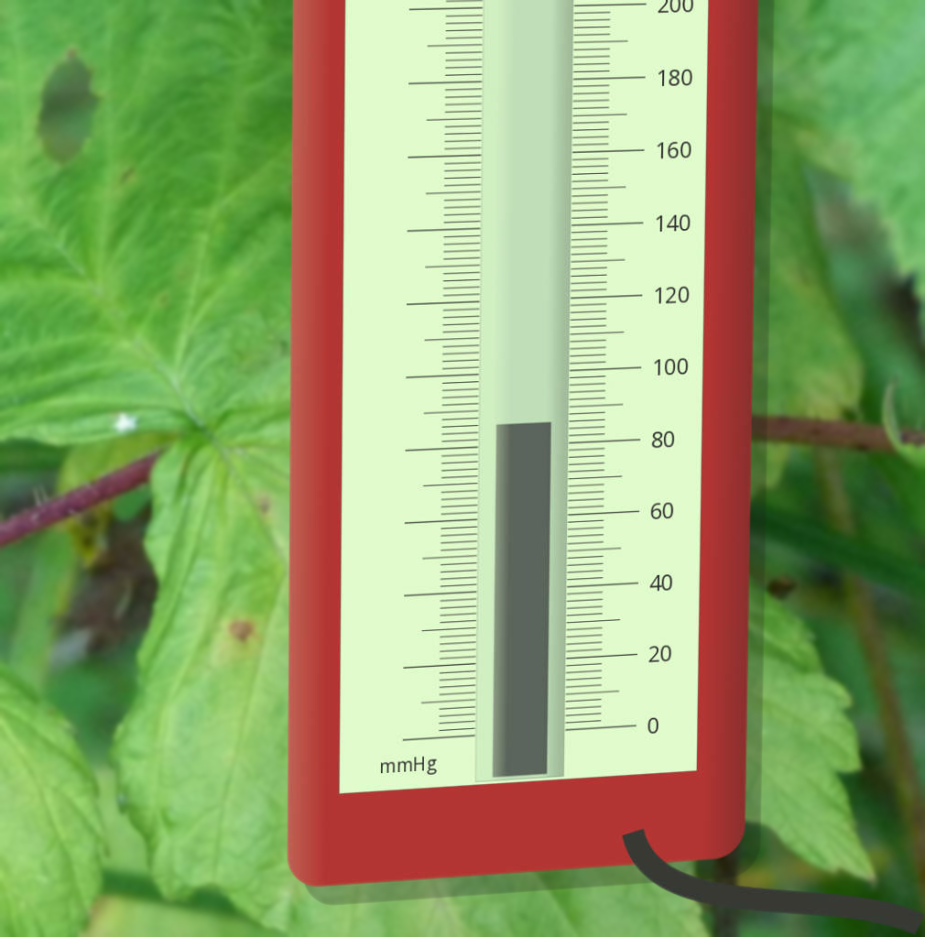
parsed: 86 mmHg
